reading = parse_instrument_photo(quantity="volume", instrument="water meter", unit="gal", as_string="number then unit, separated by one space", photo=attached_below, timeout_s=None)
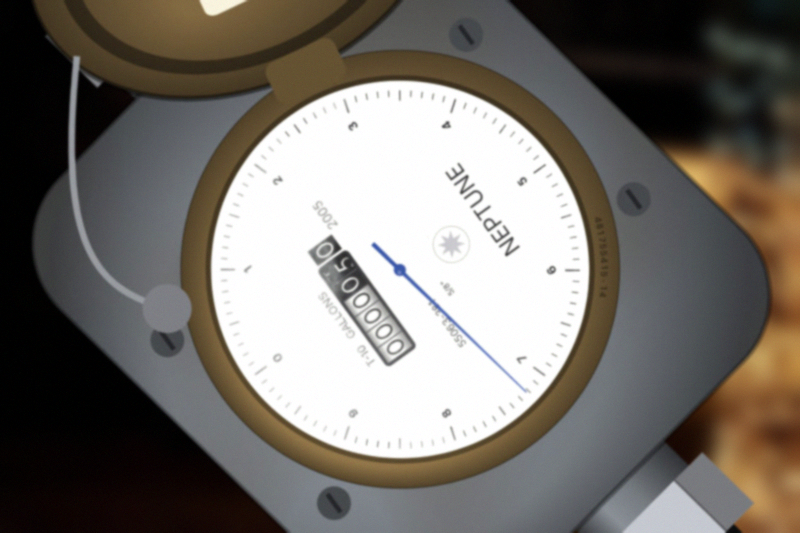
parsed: 47.2 gal
